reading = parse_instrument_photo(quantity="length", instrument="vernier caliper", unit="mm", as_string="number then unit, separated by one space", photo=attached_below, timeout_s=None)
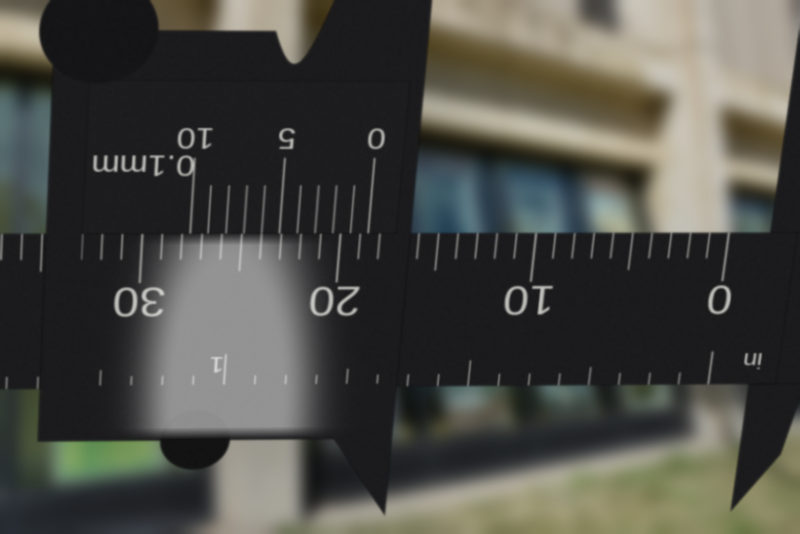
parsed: 18.6 mm
